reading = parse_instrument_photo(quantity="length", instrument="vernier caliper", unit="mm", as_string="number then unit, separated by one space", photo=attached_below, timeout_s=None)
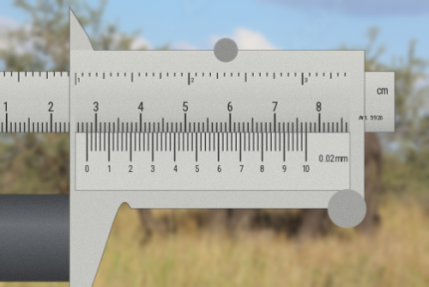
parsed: 28.0 mm
